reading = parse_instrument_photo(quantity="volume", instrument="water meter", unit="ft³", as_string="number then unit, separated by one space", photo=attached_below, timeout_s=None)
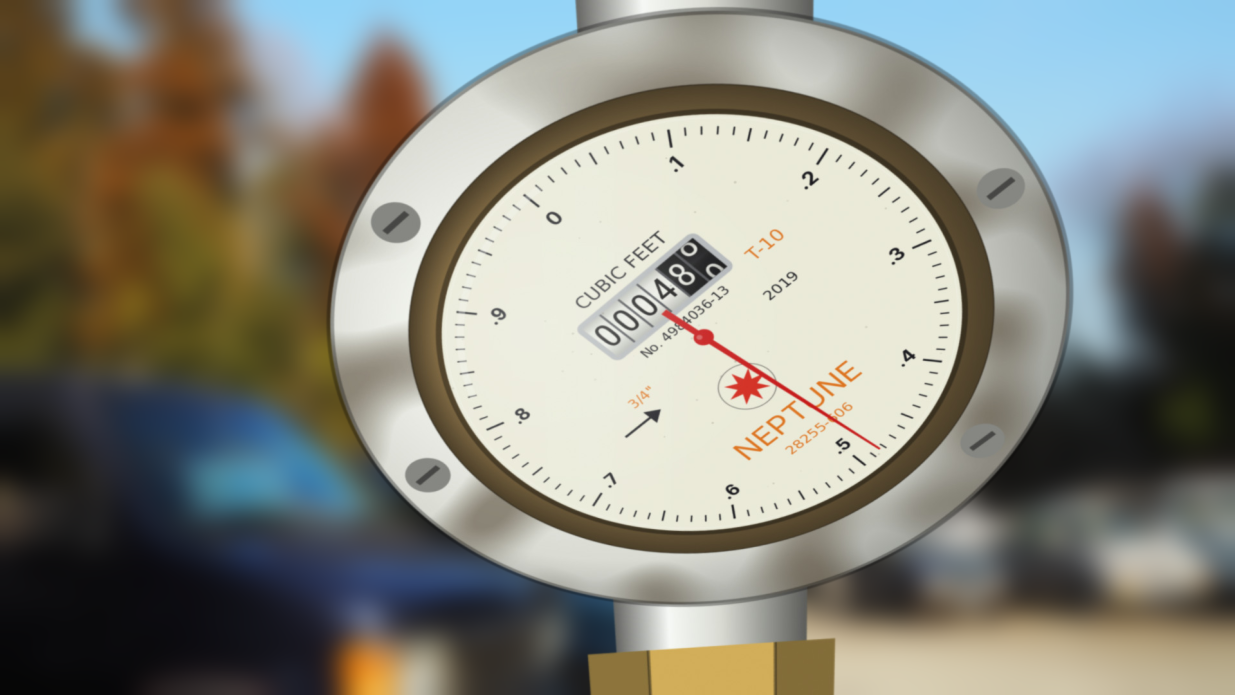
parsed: 488.48 ft³
